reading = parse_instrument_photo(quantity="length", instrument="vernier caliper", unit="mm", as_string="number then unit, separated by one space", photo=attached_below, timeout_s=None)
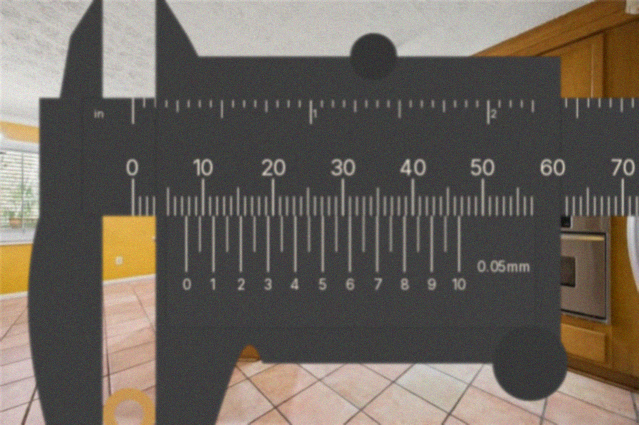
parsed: 7.6 mm
